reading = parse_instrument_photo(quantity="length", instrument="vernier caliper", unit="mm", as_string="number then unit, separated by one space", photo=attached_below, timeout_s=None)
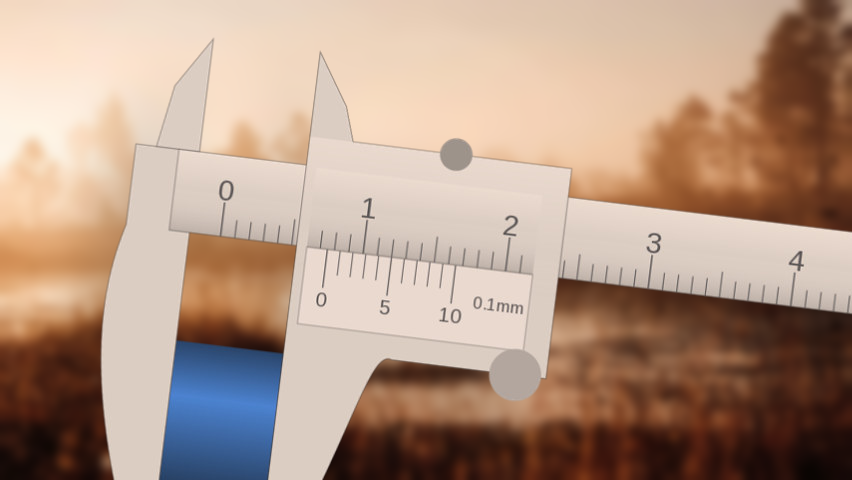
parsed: 7.5 mm
